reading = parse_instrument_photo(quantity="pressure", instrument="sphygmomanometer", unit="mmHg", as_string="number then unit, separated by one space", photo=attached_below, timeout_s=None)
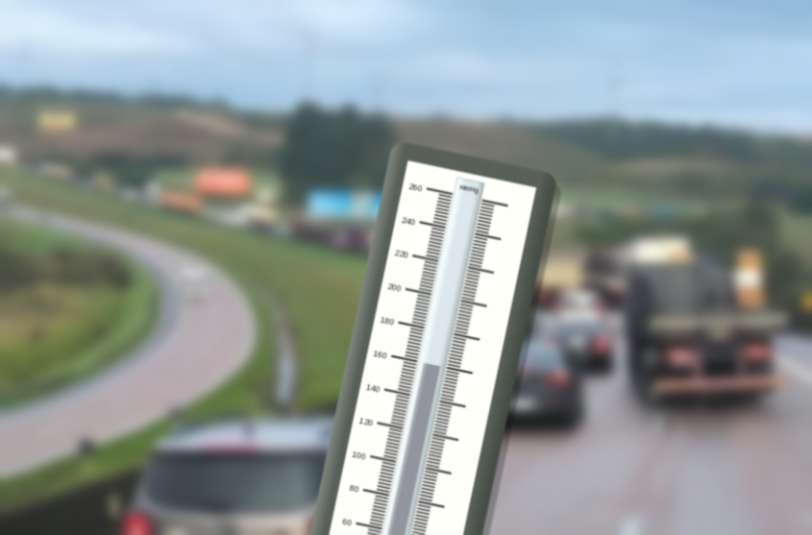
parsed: 160 mmHg
